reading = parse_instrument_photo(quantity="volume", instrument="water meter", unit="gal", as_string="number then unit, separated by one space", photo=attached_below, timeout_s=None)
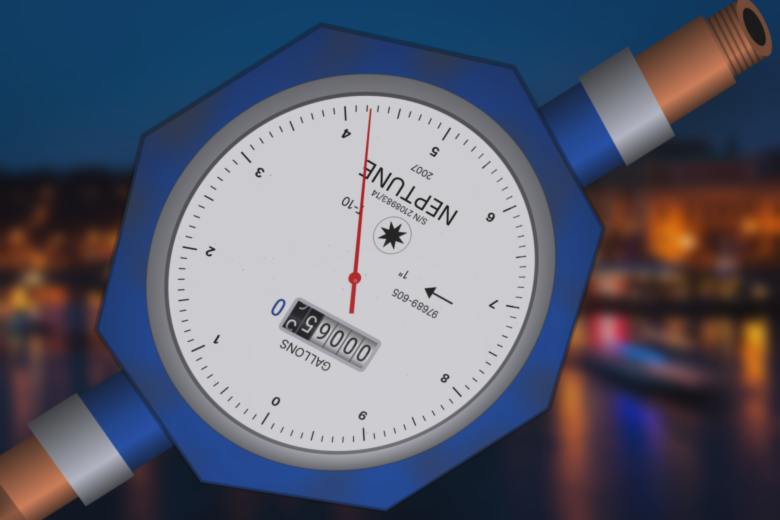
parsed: 6554.2 gal
